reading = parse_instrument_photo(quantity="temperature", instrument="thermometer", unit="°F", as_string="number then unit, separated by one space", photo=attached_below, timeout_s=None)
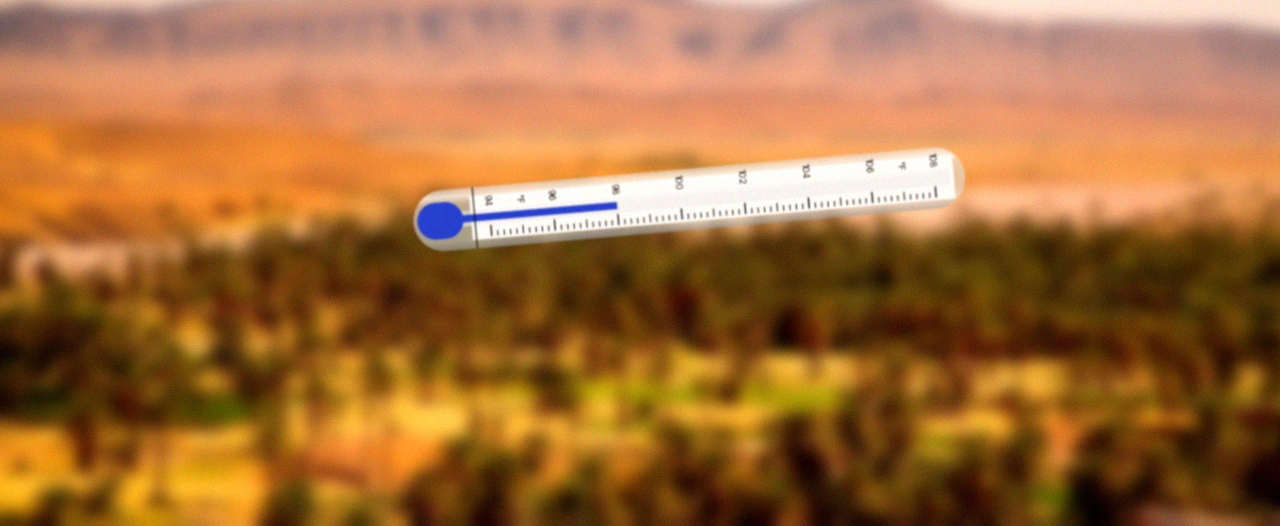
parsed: 98 °F
